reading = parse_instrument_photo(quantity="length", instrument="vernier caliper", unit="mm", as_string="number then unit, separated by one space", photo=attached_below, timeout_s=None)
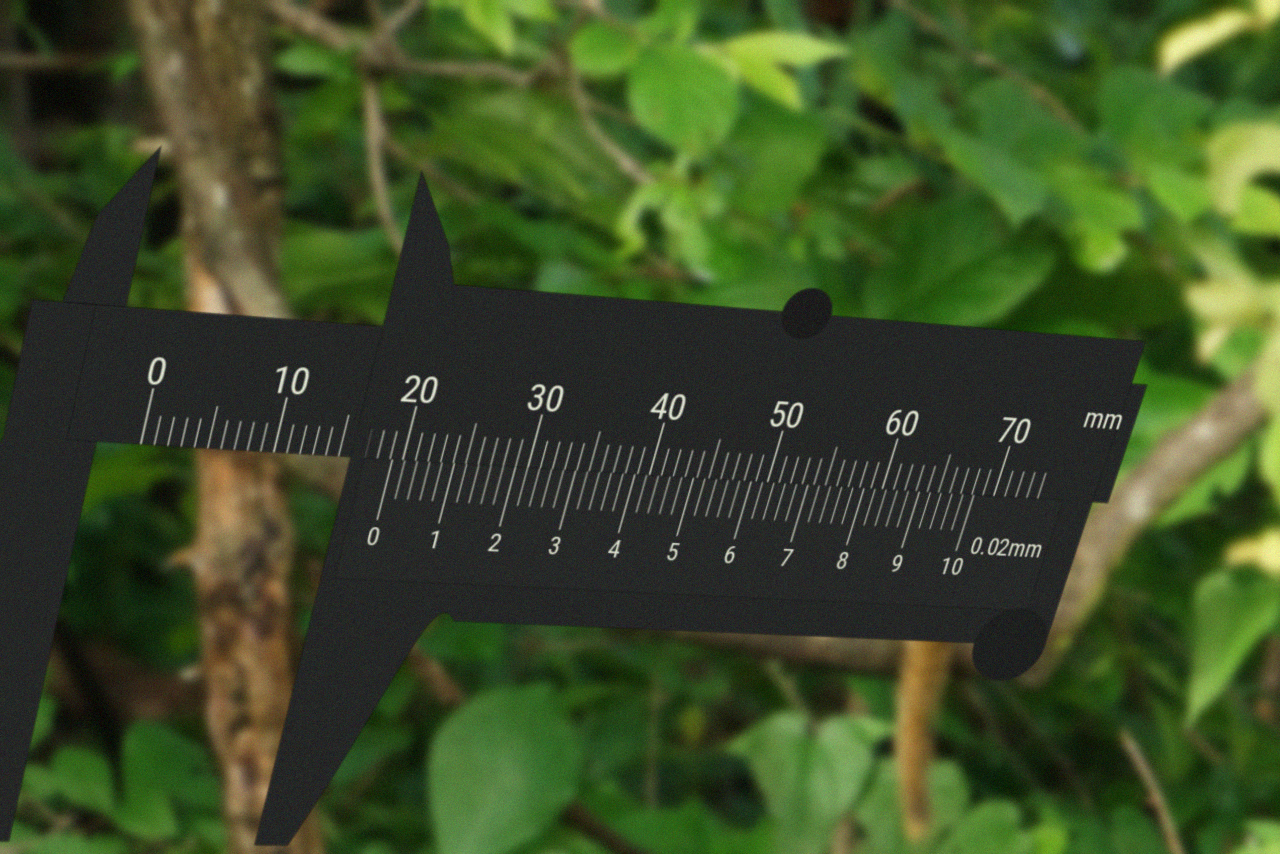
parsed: 19.2 mm
